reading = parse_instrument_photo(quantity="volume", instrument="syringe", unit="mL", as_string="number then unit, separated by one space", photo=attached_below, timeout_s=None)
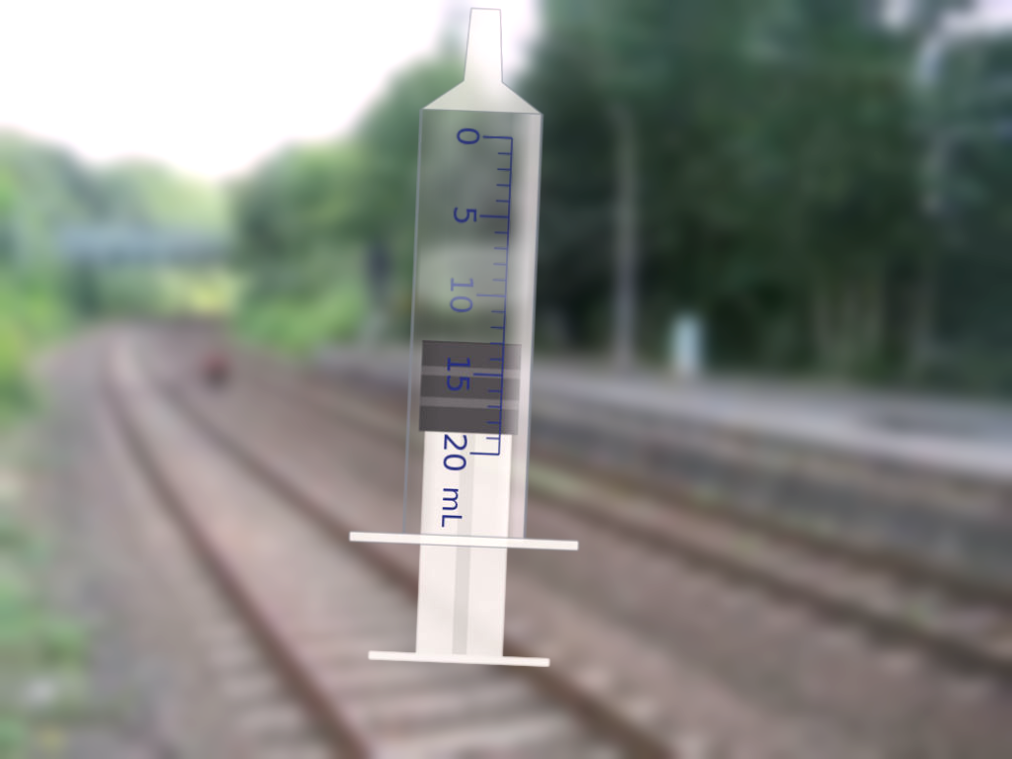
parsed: 13 mL
